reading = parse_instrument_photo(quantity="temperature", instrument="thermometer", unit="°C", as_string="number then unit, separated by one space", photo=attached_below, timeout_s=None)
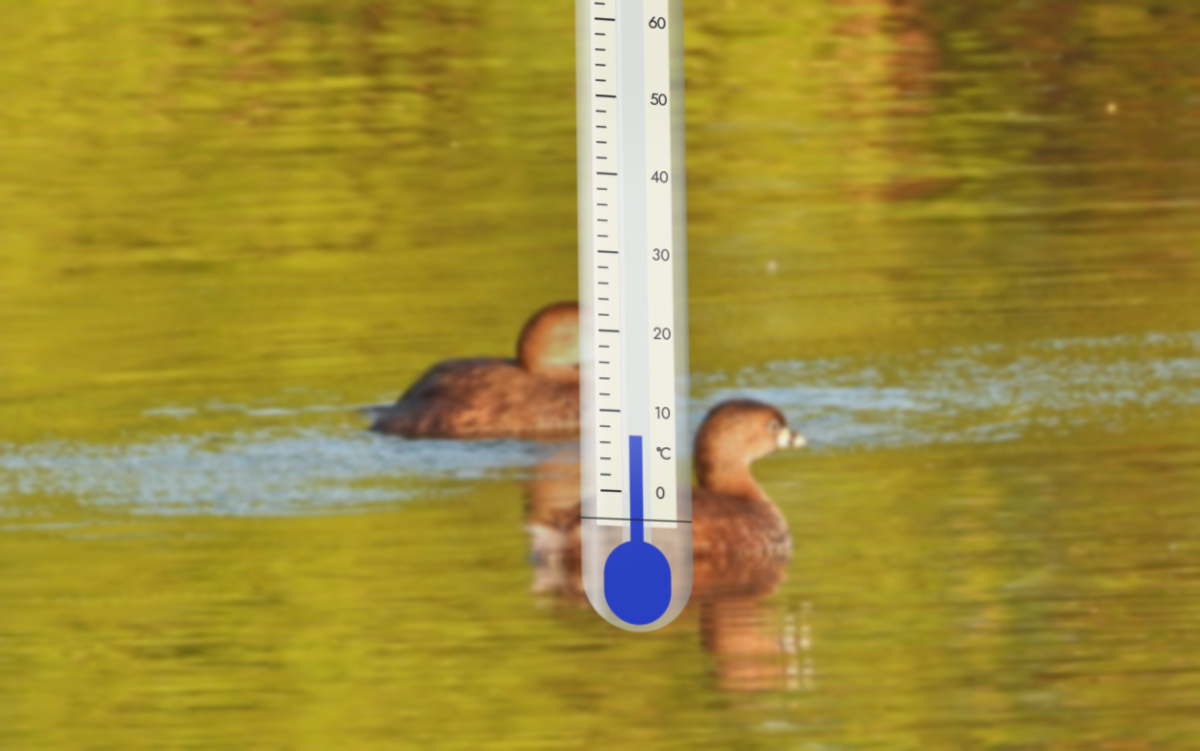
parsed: 7 °C
